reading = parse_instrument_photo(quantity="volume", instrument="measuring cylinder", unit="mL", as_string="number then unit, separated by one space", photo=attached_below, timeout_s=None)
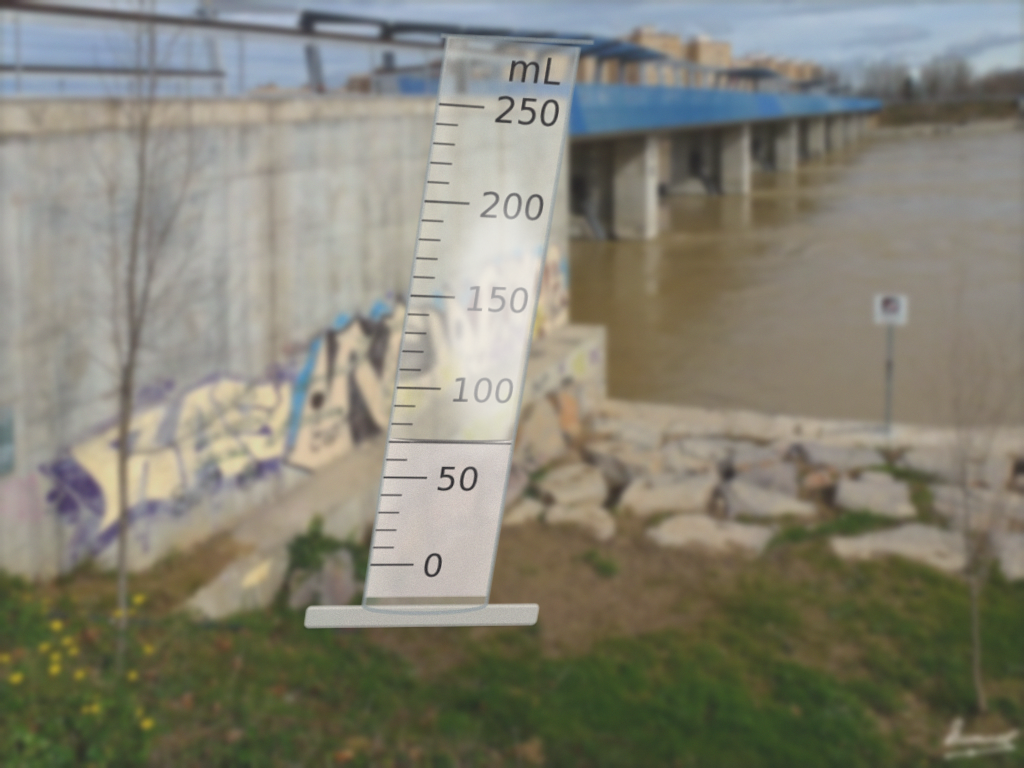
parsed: 70 mL
